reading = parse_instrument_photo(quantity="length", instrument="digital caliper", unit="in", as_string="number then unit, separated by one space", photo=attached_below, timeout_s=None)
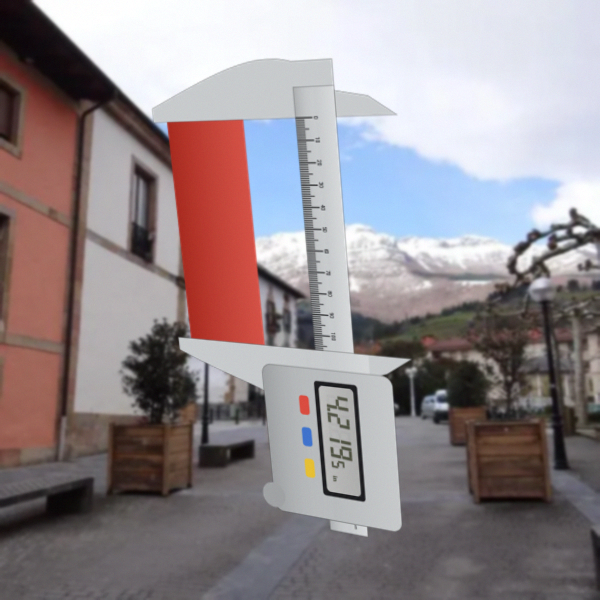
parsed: 4.2195 in
